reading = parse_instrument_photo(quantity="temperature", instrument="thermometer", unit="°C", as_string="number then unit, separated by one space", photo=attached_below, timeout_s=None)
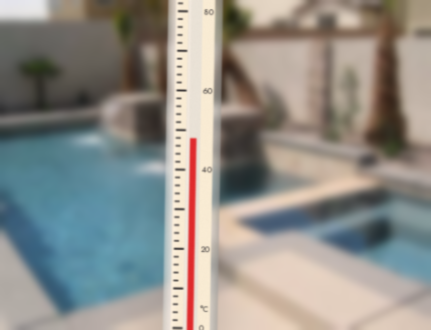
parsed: 48 °C
